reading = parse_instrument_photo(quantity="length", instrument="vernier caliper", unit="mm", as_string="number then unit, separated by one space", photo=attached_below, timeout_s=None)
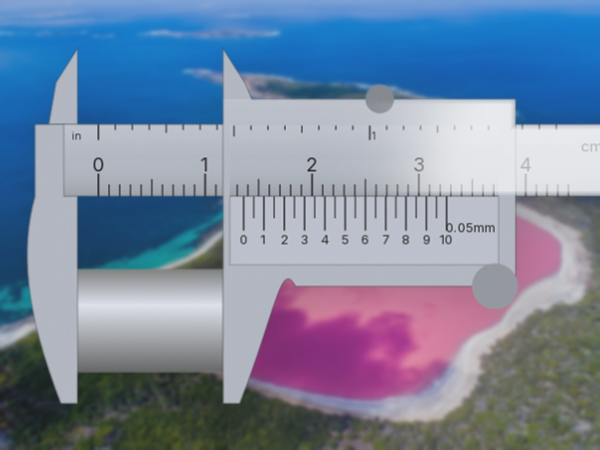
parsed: 13.6 mm
